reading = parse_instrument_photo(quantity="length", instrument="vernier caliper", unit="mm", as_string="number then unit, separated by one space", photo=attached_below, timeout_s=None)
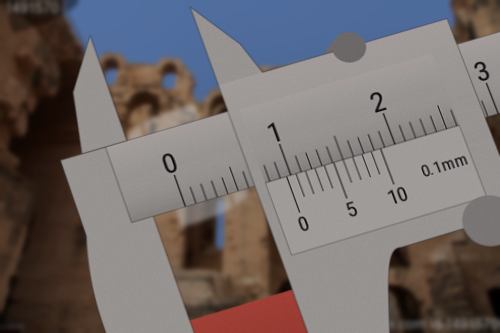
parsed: 9.6 mm
